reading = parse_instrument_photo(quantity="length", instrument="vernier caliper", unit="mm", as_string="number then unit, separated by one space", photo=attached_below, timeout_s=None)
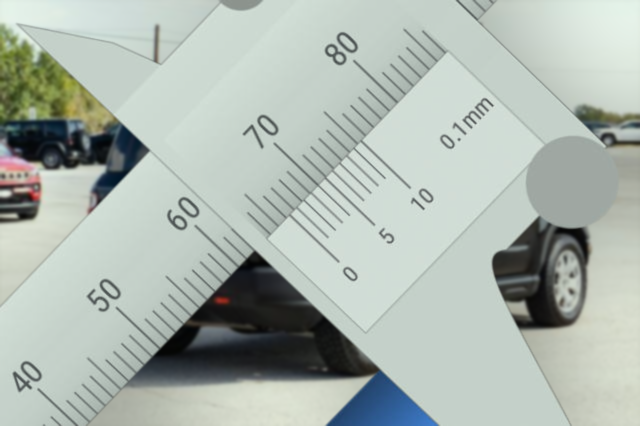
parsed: 66.4 mm
